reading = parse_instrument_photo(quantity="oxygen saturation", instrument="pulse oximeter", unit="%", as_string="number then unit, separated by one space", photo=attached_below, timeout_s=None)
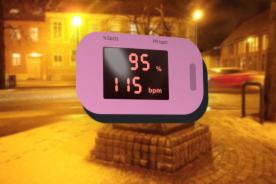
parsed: 95 %
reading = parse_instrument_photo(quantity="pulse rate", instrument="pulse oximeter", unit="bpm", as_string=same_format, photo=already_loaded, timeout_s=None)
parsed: 115 bpm
